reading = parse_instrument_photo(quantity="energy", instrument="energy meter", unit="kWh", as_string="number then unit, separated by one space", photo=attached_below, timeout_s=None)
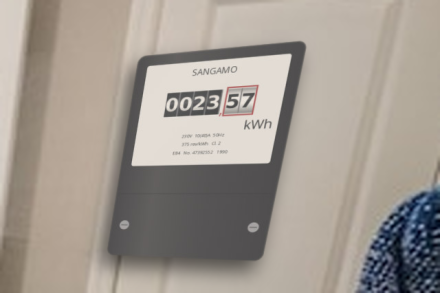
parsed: 23.57 kWh
